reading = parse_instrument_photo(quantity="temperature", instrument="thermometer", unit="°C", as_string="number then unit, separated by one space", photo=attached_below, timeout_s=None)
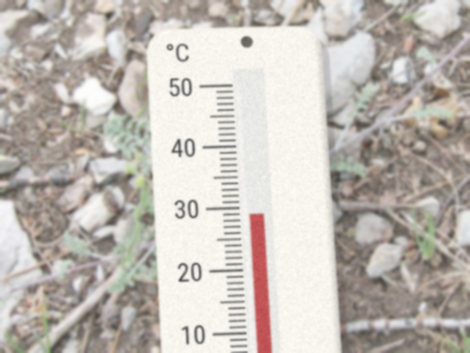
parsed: 29 °C
